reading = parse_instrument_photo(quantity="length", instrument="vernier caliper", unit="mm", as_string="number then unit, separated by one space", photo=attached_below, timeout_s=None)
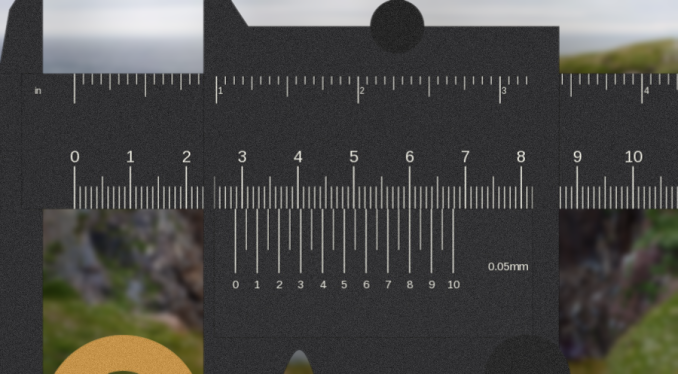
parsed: 28.8 mm
